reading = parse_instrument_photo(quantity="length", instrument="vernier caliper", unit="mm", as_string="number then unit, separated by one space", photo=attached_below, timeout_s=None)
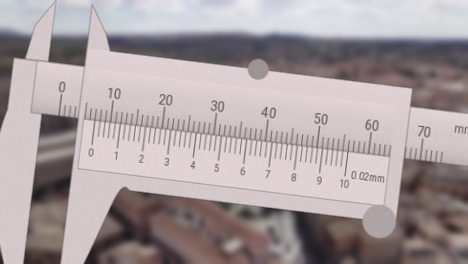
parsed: 7.0 mm
